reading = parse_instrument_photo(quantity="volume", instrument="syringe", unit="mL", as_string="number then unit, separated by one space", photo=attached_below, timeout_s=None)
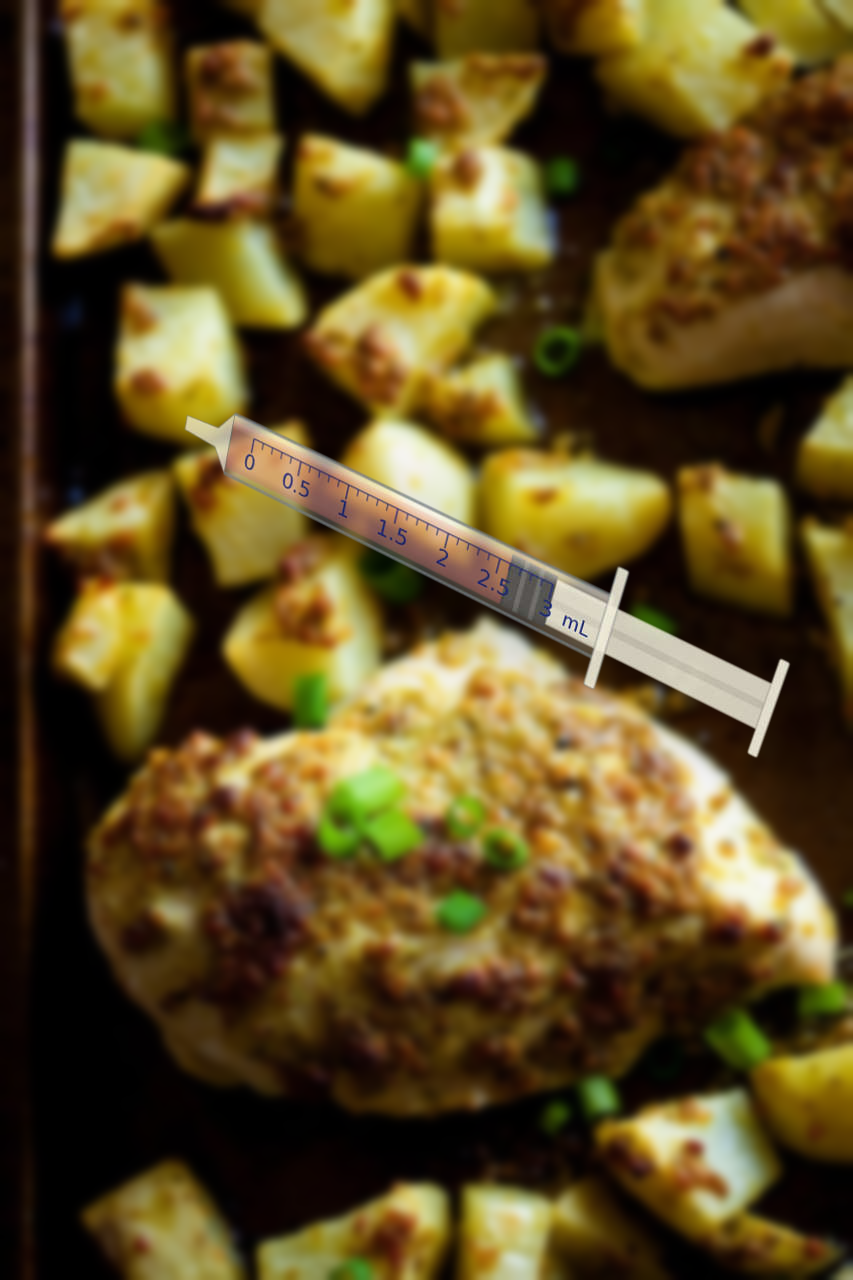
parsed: 2.6 mL
